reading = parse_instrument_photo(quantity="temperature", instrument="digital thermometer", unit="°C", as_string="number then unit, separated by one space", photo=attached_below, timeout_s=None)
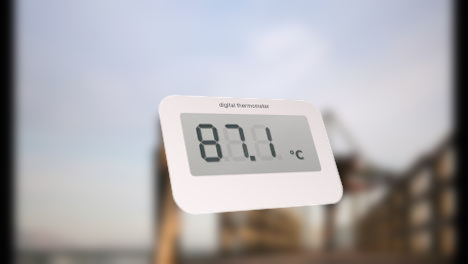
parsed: 87.1 °C
